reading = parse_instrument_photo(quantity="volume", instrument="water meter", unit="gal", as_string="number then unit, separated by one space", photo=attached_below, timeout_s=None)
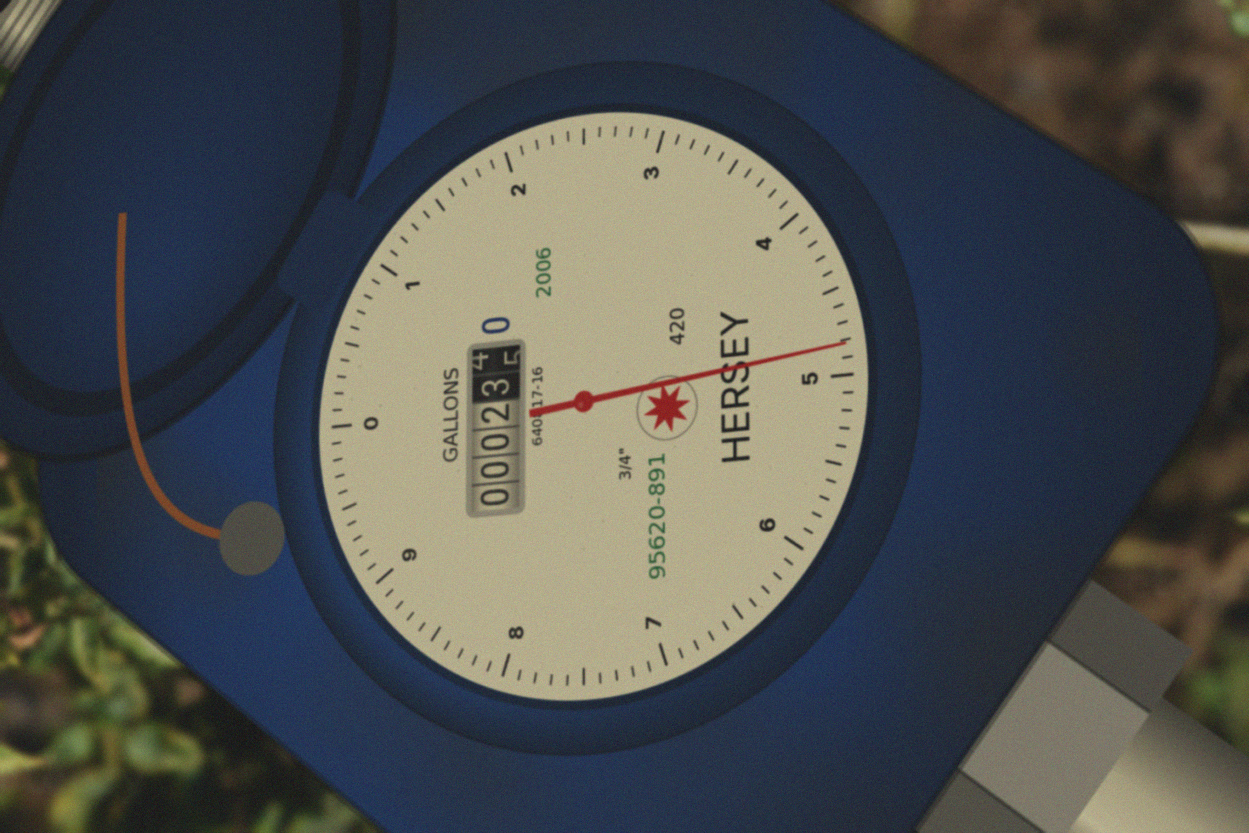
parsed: 2344.8 gal
